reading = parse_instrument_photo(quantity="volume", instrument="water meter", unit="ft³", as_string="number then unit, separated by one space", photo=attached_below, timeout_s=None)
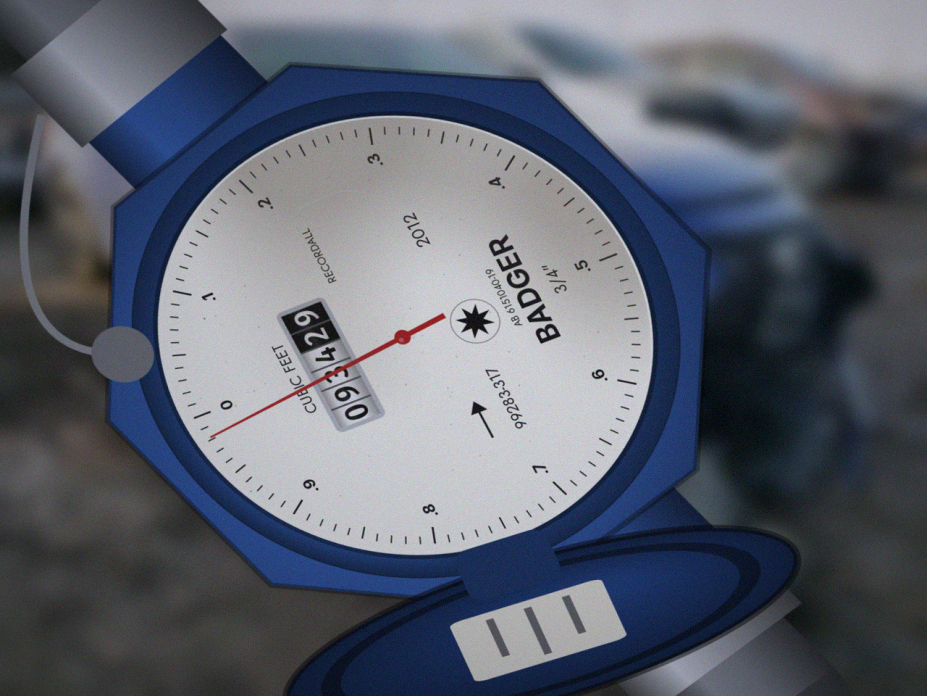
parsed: 93428.98 ft³
